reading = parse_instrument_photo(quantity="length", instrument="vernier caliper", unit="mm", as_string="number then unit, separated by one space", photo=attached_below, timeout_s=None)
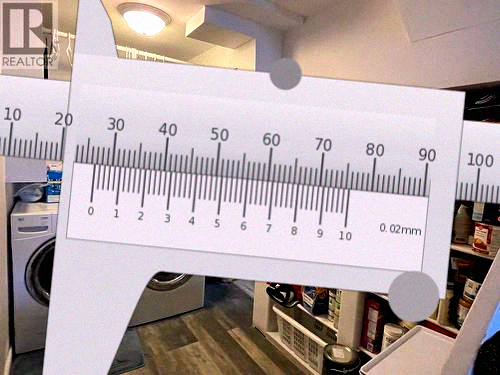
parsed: 26.6 mm
